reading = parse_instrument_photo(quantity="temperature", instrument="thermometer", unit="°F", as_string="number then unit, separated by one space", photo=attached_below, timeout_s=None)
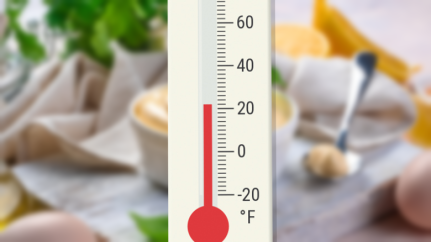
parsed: 22 °F
